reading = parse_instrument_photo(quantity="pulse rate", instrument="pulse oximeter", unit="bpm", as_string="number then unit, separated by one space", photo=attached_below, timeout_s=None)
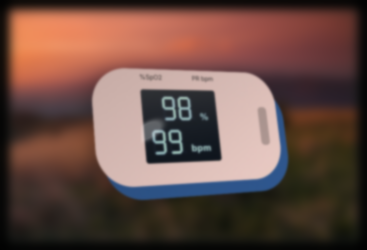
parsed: 99 bpm
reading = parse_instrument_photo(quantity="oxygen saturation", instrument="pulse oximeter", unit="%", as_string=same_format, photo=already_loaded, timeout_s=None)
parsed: 98 %
